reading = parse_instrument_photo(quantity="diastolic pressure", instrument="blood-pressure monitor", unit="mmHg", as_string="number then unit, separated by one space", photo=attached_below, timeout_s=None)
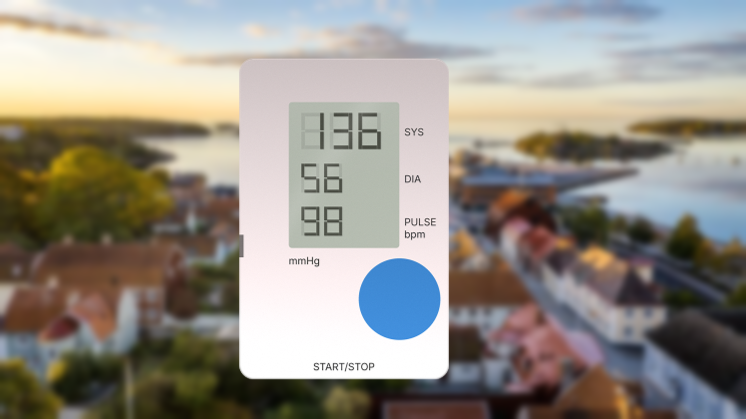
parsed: 56 mmHg
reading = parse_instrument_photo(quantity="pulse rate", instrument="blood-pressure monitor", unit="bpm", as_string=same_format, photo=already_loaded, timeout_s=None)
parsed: 98 bpm
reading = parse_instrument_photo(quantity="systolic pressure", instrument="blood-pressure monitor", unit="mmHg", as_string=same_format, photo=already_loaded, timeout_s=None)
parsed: 136 mmHg
